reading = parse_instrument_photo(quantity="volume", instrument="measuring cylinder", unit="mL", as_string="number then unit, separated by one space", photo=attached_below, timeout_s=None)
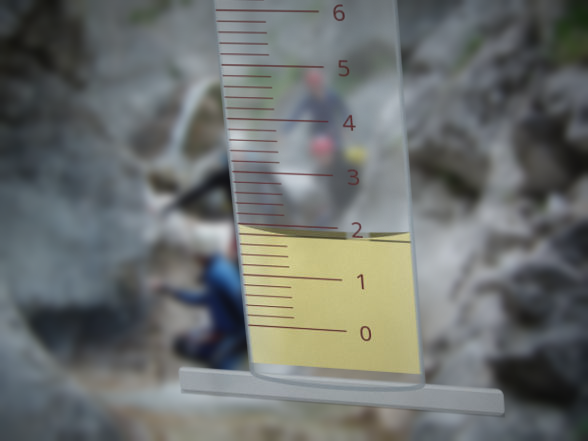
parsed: 1.8 mL
